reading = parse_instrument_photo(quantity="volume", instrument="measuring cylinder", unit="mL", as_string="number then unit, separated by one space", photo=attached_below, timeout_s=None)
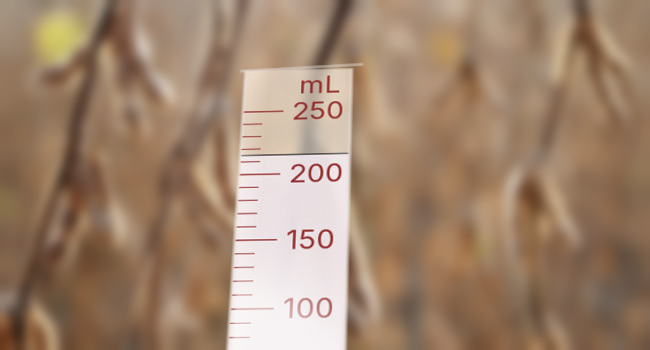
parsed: 215 mL
